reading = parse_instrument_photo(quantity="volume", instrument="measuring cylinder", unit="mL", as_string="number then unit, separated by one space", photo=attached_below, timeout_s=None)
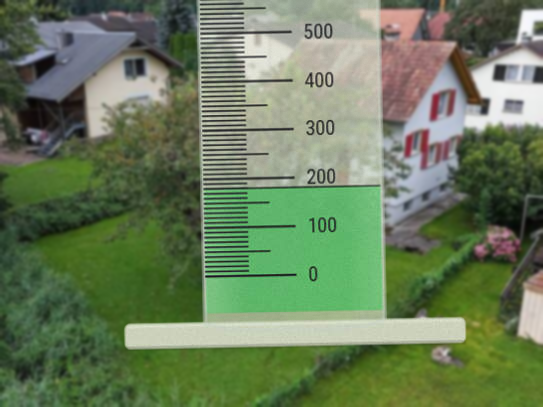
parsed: 180 mL
